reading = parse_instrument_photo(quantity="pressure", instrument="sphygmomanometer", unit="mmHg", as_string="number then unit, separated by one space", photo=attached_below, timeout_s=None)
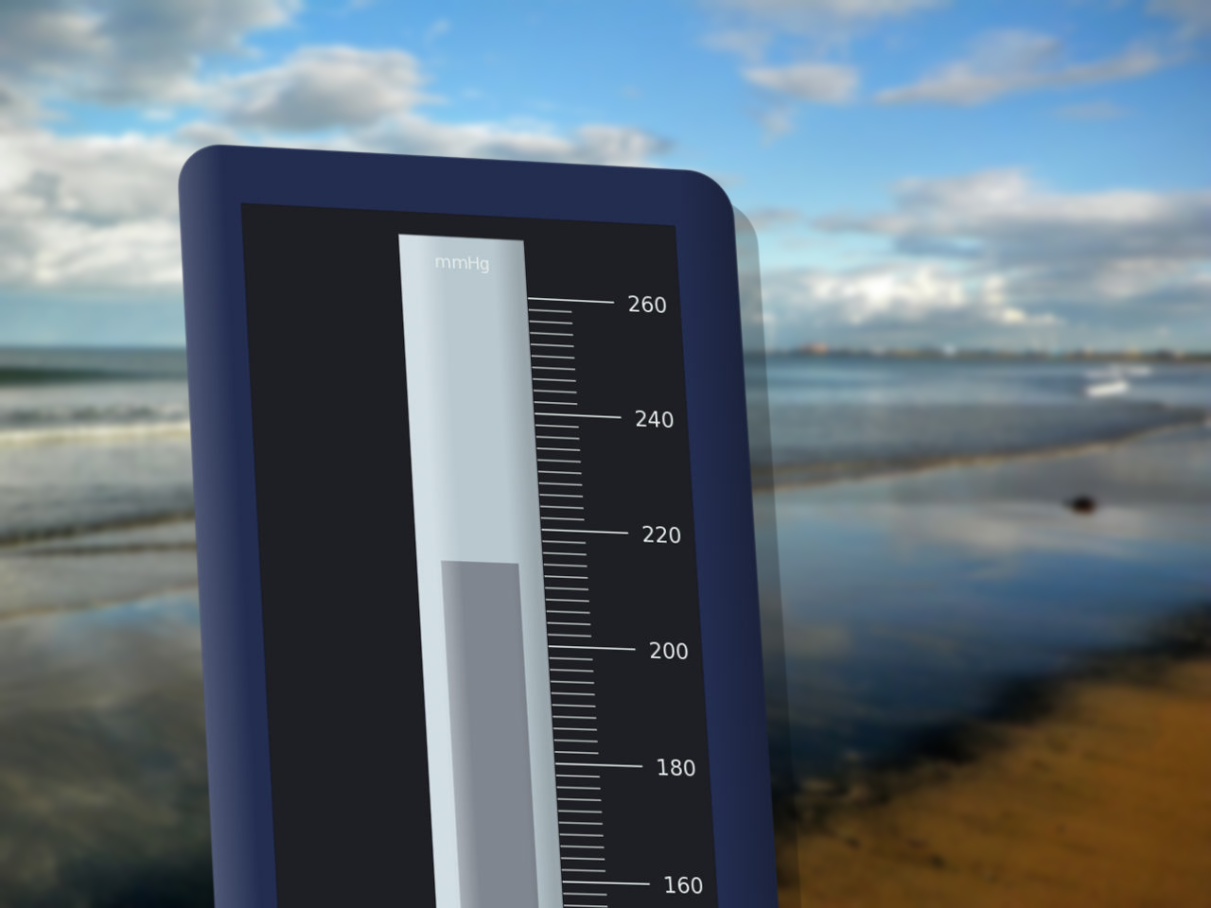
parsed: 214 mmHg
